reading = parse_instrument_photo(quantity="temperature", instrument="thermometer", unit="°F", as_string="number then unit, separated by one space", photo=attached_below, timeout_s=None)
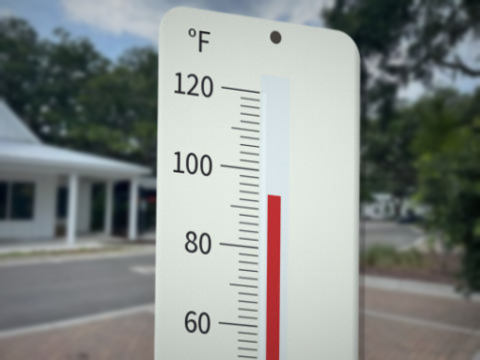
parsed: 94 °F
